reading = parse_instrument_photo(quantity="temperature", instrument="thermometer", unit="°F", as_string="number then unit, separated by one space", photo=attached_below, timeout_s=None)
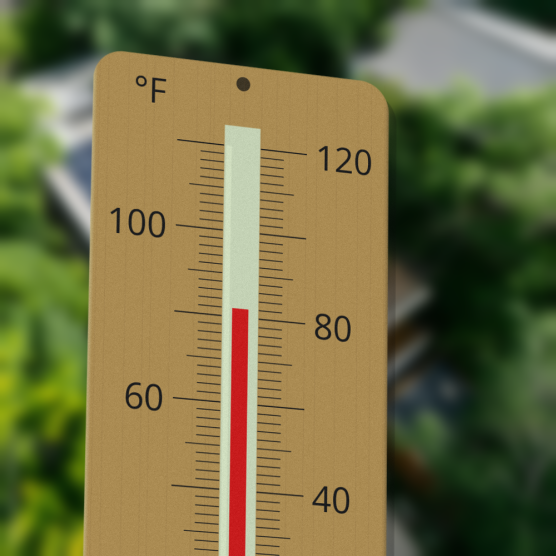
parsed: 82 °F
